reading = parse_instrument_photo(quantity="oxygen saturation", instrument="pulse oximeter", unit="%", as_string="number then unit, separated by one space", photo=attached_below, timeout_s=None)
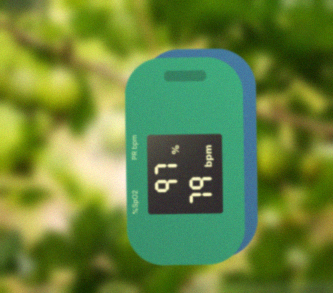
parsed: 97 %
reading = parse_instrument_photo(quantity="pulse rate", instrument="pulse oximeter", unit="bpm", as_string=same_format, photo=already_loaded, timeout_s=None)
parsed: 79 bpm
